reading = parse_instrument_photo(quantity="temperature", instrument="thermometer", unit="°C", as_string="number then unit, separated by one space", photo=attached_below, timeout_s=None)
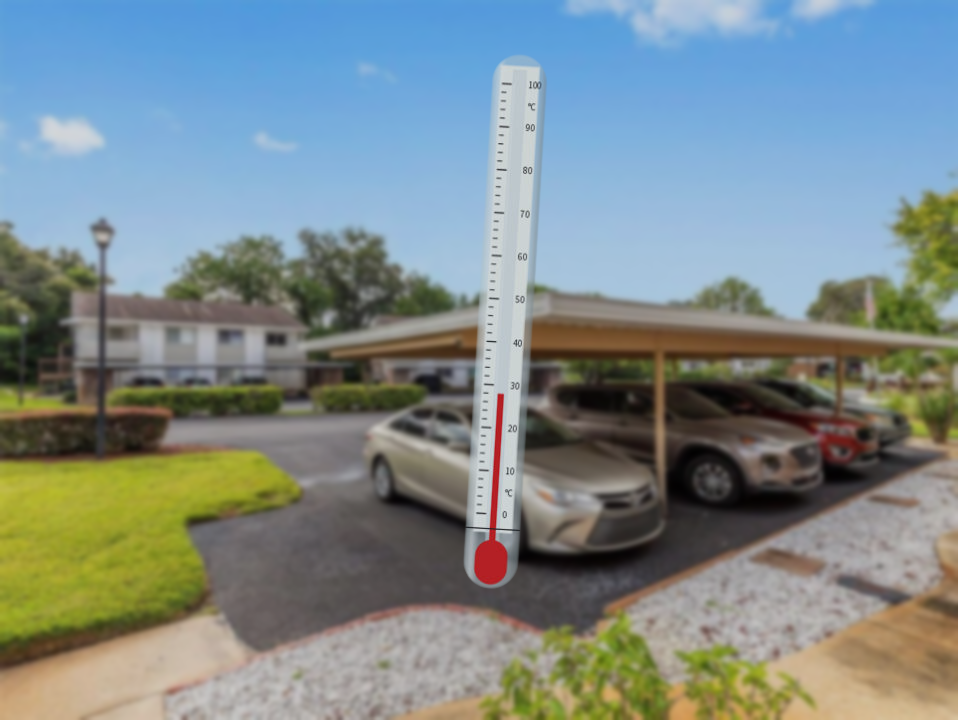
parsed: 28 °C
